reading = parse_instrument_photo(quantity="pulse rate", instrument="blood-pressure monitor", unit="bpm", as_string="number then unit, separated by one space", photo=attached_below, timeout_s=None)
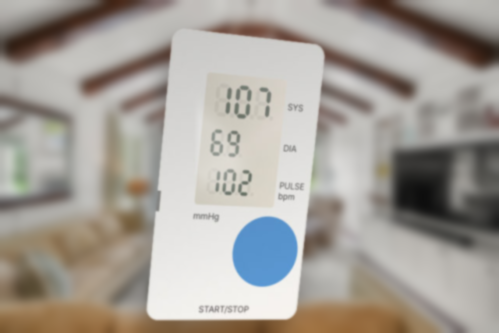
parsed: 102 bpm
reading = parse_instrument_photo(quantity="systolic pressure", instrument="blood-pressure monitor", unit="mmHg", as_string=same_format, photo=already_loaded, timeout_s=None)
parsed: 107 mmHg
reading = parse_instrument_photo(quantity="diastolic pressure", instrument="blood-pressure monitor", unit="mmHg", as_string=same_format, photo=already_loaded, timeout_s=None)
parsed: 69 mmHg
